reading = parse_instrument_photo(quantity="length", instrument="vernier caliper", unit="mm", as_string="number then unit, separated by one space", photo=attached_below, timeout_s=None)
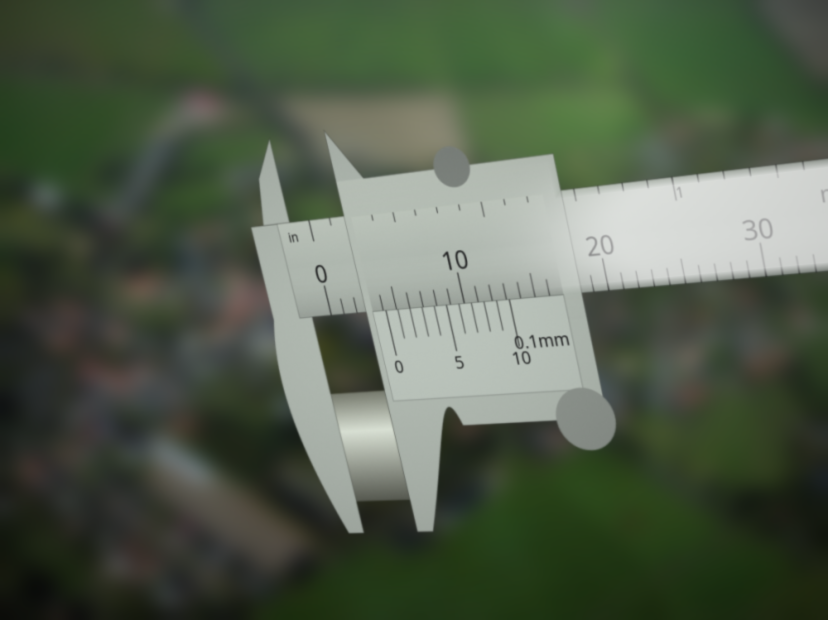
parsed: 4.2 mm
